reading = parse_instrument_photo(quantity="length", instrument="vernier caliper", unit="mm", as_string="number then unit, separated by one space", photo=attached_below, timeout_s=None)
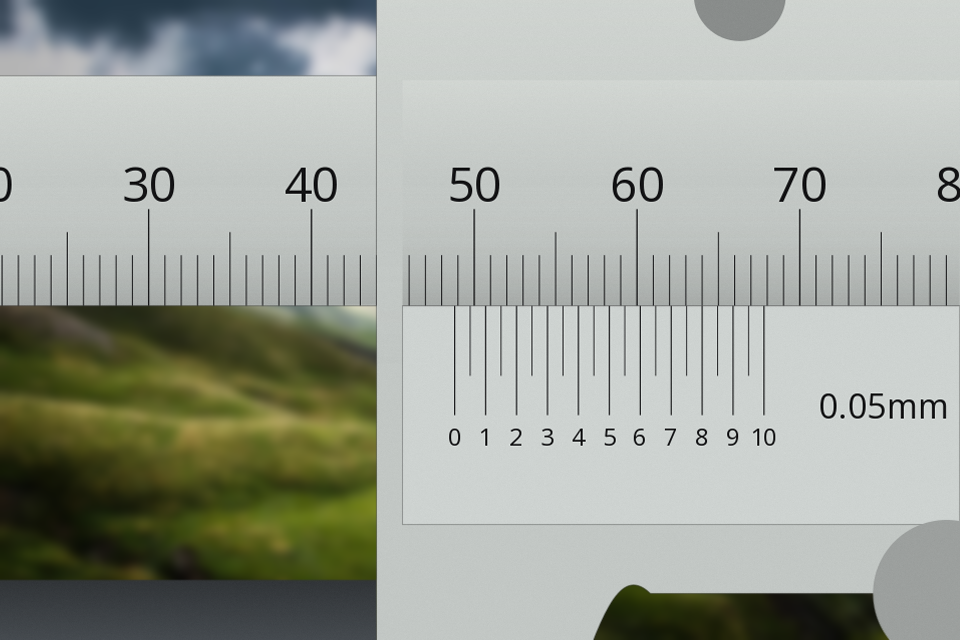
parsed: 48.8 mm
